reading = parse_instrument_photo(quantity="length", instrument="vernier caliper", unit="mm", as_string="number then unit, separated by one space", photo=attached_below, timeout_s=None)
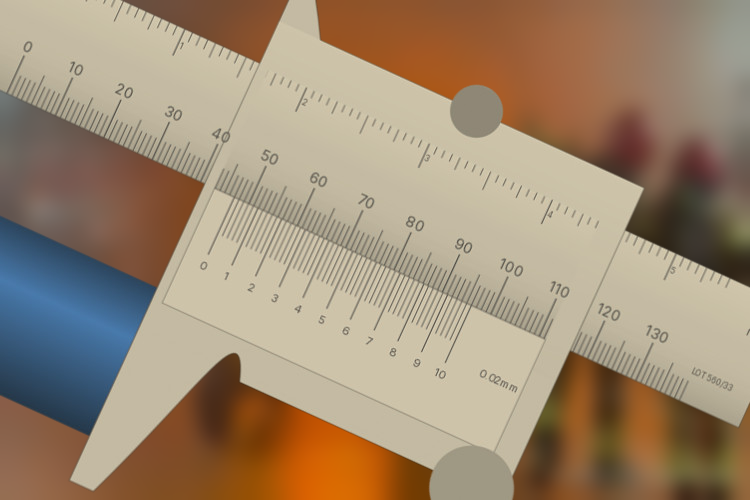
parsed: 47.0 mm
